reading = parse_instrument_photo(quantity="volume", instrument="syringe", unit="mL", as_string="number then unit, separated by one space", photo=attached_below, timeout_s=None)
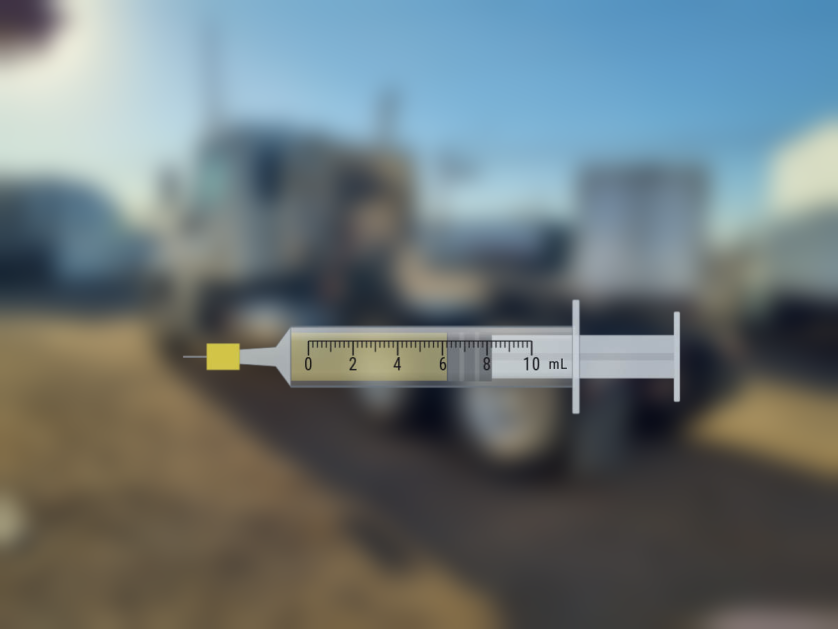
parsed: 6.2 mL
